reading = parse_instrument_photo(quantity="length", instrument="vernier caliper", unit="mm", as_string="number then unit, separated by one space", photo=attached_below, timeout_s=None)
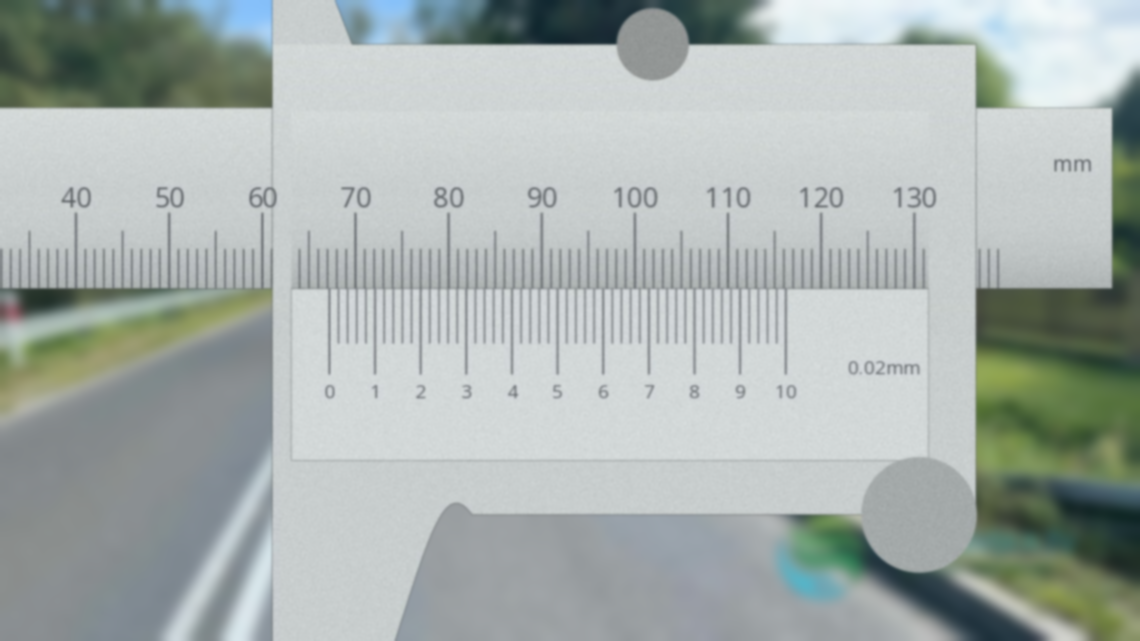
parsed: 67.2 mm
